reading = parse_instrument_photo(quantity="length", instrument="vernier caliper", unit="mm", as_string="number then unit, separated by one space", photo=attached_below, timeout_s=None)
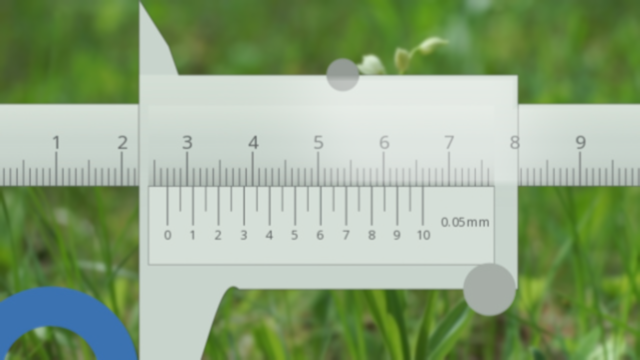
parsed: 27.0 mm
